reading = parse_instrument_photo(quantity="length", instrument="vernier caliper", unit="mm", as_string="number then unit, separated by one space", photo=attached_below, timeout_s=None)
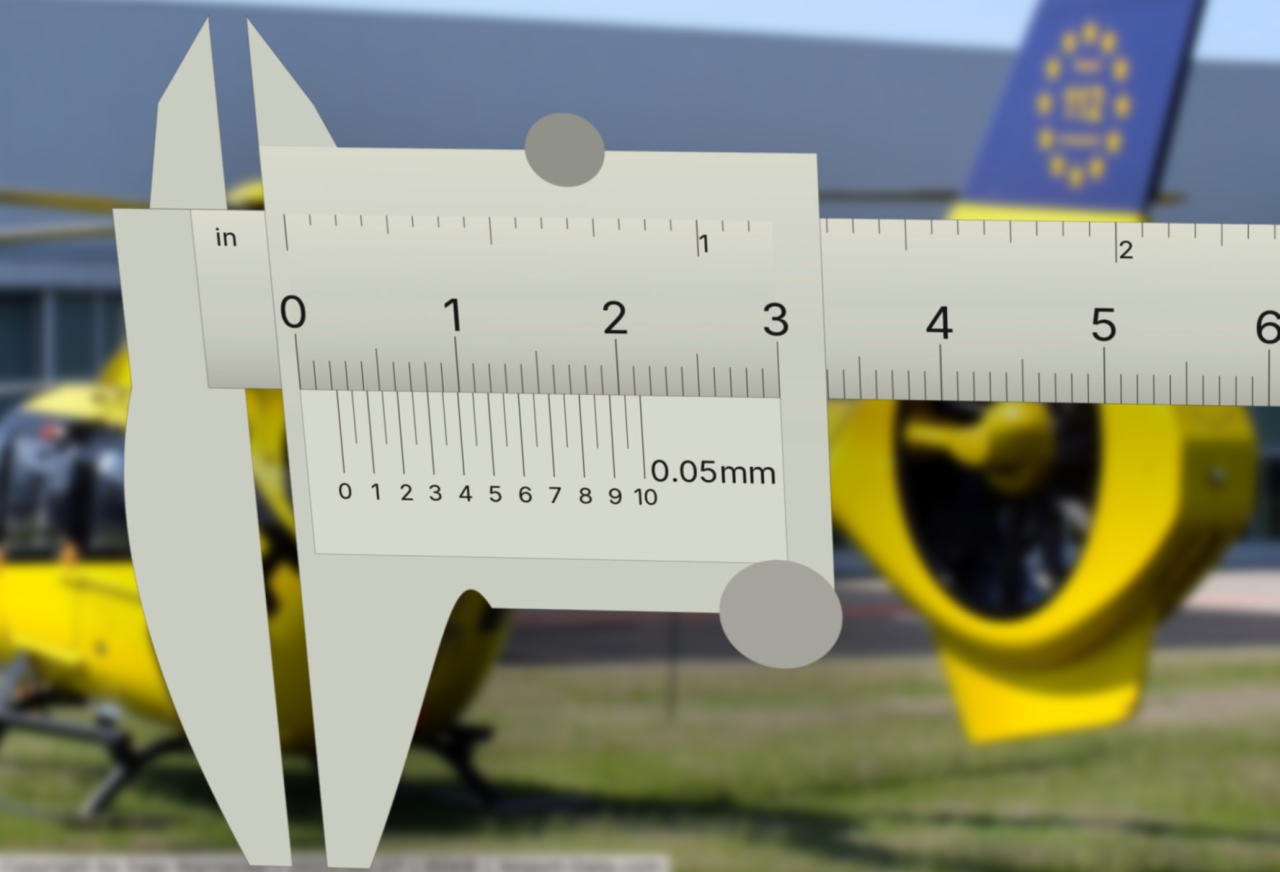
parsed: 2.3 mm
